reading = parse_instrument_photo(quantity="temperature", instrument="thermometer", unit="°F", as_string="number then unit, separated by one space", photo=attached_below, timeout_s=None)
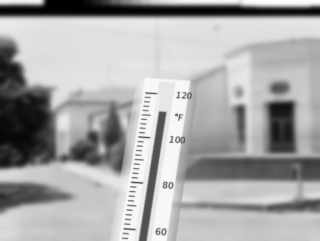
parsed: 112 °F
